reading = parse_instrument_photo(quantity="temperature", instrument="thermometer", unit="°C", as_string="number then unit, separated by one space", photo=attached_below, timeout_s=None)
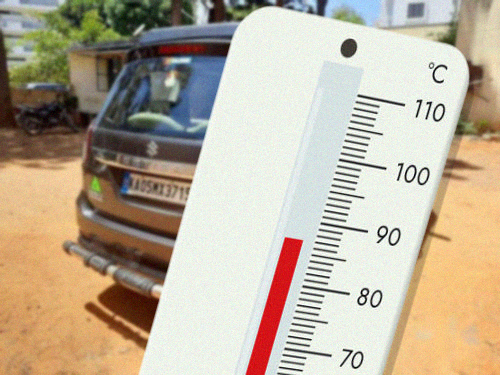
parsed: 87 °C
